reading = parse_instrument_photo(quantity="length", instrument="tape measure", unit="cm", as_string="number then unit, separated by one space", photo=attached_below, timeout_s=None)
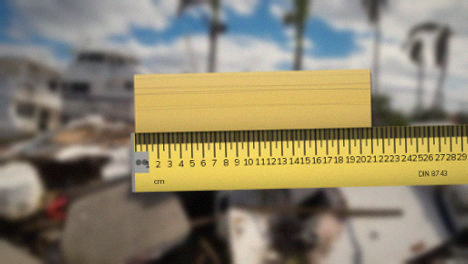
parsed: 21 cm
